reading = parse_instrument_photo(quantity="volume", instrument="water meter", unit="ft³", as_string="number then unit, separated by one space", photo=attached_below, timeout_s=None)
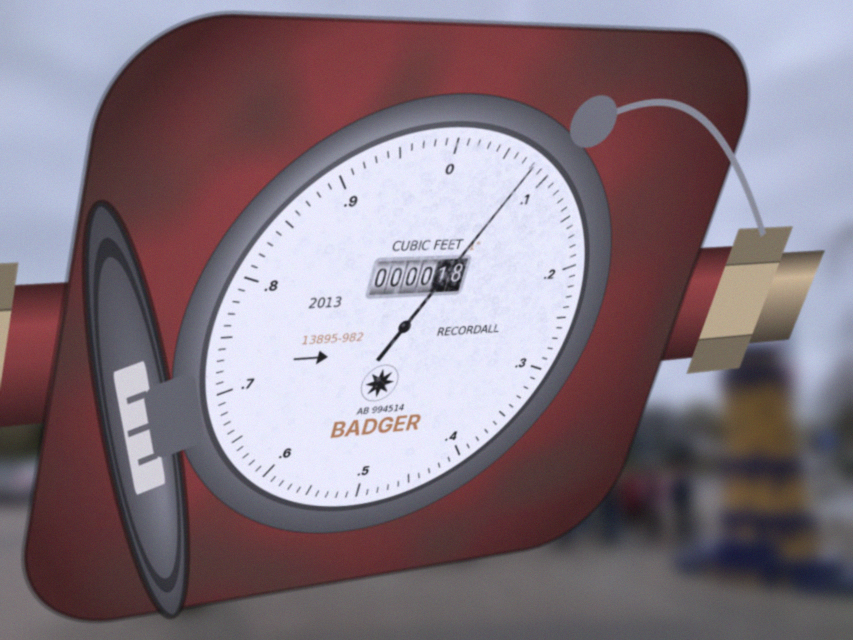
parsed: 18.08 ft³
